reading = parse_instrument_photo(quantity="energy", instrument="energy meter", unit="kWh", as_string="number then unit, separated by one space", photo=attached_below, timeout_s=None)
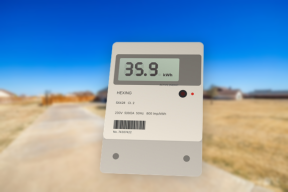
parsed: 35.9 kWh
